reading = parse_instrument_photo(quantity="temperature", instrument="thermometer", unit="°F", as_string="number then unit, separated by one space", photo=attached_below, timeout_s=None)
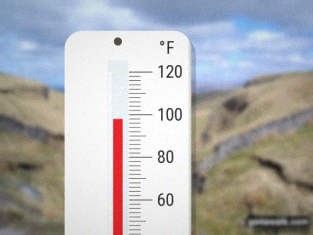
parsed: 98 °F
